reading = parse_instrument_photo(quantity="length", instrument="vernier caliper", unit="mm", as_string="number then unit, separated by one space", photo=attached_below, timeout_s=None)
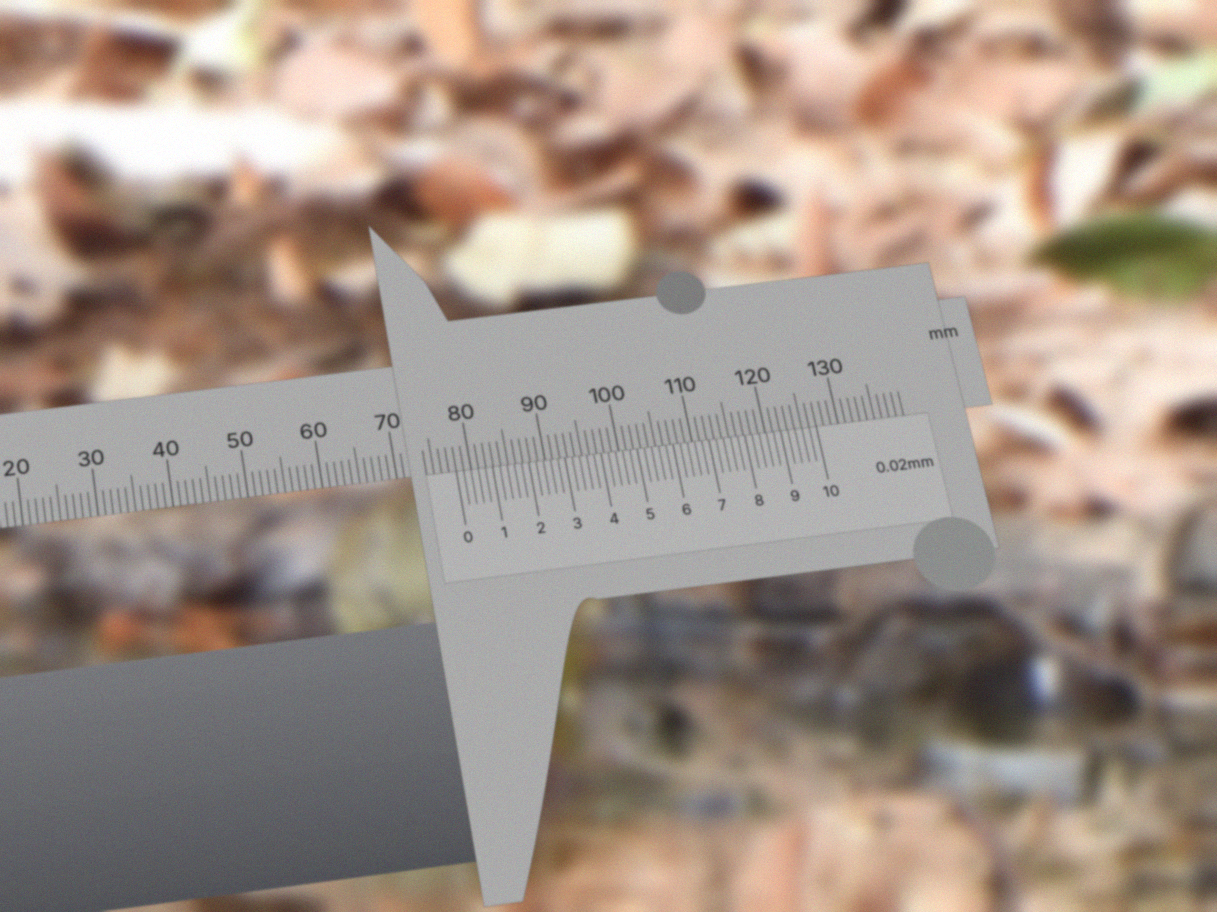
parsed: 78.0 mm
